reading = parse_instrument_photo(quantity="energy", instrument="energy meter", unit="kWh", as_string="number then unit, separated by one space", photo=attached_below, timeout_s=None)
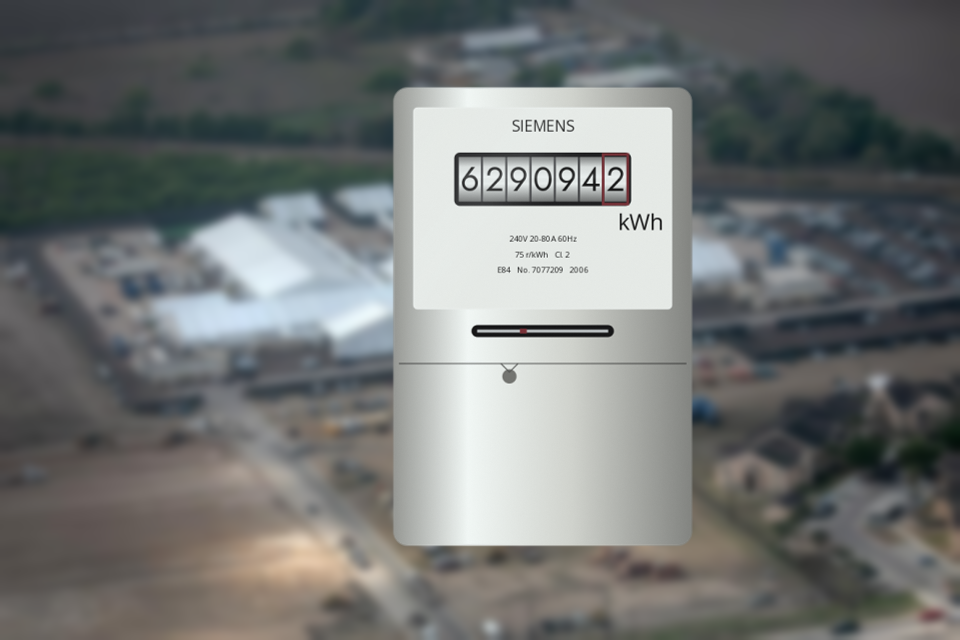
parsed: 629094.2 kWh
